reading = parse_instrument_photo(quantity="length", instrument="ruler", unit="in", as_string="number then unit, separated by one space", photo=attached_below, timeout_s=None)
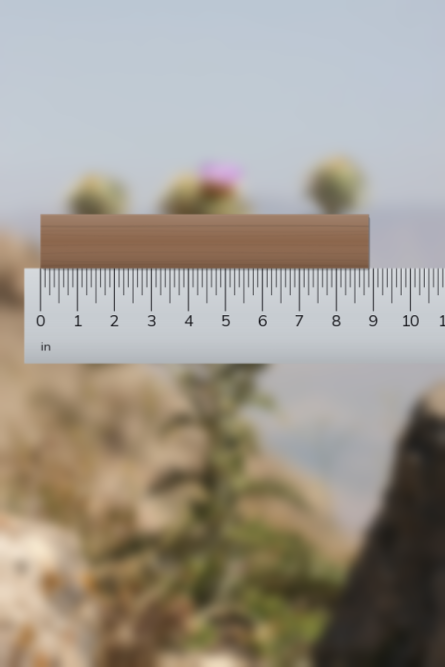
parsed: 8.875 in
